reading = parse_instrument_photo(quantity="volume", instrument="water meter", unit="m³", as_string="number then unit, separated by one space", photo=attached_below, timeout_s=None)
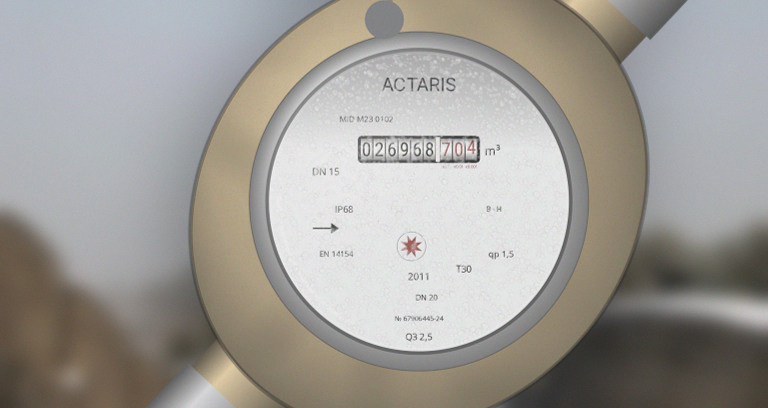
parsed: 26968.704 m³
